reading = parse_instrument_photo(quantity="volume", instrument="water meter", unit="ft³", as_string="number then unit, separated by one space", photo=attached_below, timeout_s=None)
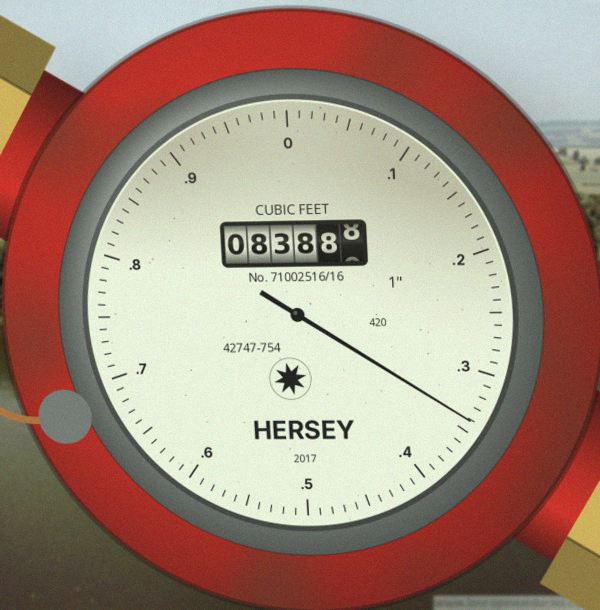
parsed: 83888.34 ft³
